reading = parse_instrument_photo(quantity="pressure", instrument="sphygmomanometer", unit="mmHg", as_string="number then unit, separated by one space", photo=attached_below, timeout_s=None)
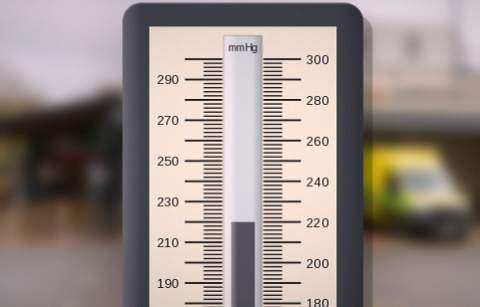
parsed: 220 mmHg
